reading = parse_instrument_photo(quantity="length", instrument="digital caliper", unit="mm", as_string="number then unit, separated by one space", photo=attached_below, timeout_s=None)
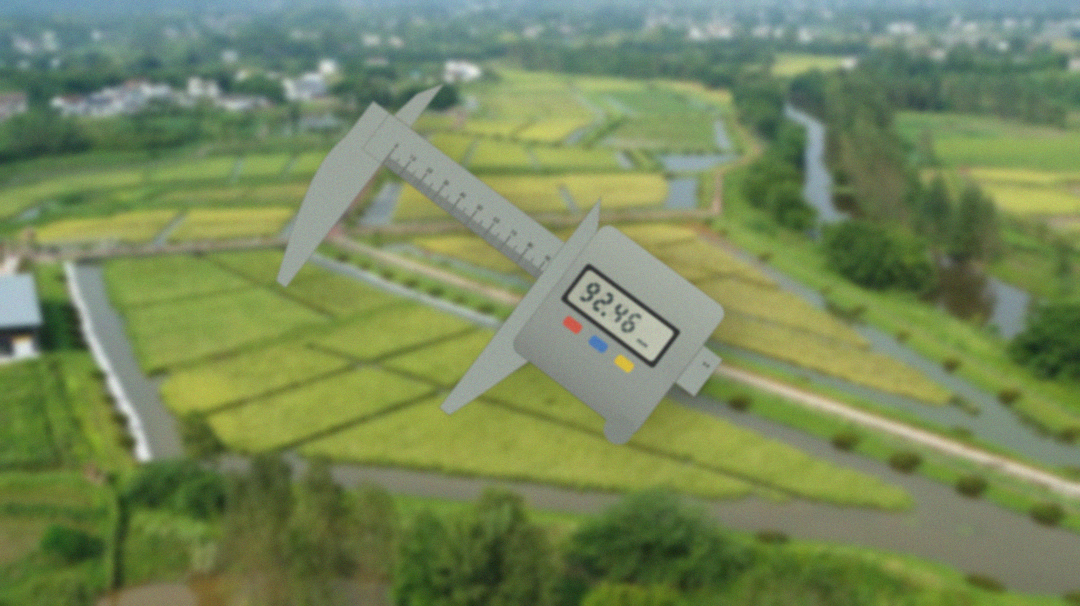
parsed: 92.46 mm
